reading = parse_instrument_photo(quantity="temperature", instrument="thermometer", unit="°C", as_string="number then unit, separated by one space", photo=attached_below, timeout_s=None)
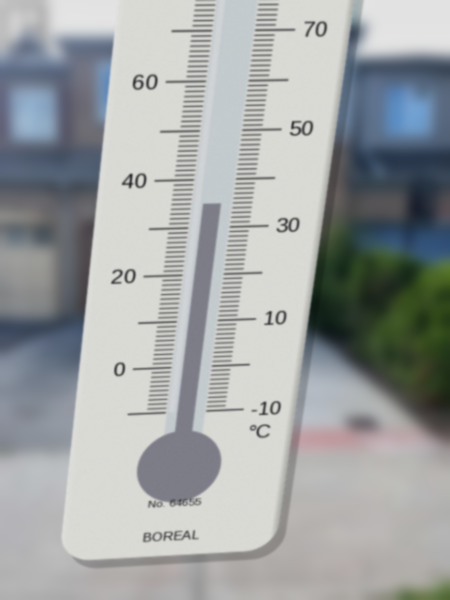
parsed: 35 °C
